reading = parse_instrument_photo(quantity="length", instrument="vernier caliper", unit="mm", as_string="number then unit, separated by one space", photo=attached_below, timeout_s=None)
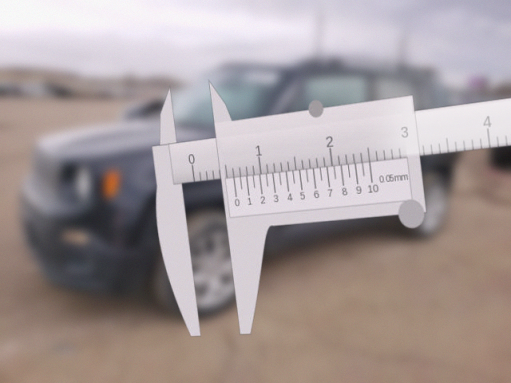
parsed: 6.0 mm
